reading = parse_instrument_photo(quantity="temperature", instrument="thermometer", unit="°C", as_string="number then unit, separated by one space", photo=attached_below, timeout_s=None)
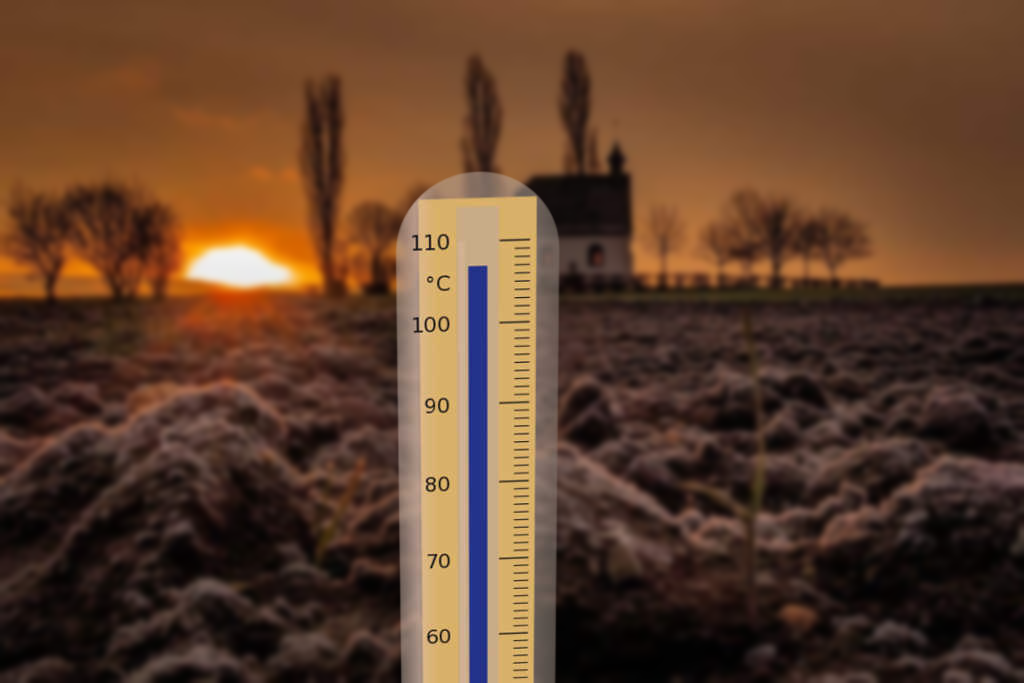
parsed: 107 °C
